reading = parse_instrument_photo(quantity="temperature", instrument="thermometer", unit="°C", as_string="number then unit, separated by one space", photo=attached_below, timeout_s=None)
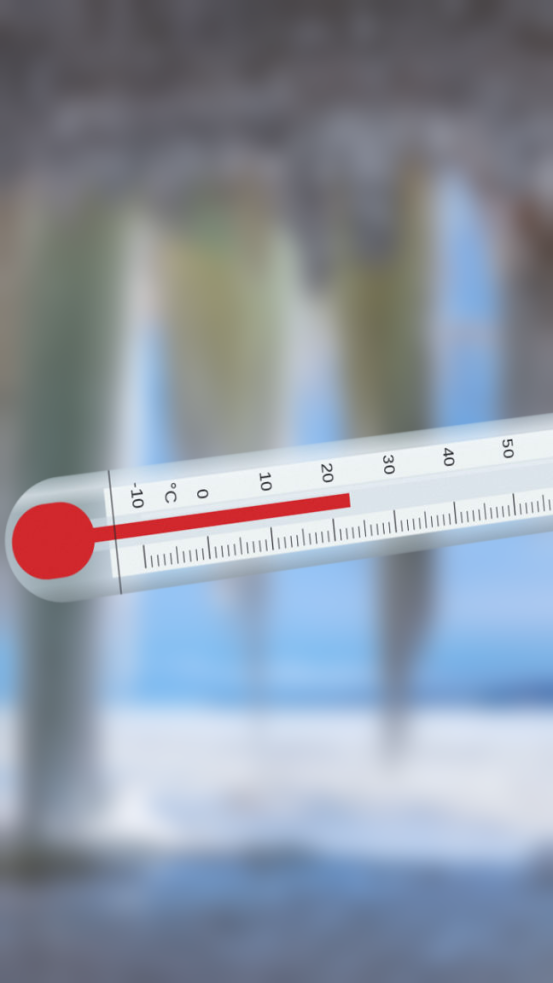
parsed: 23 °C
